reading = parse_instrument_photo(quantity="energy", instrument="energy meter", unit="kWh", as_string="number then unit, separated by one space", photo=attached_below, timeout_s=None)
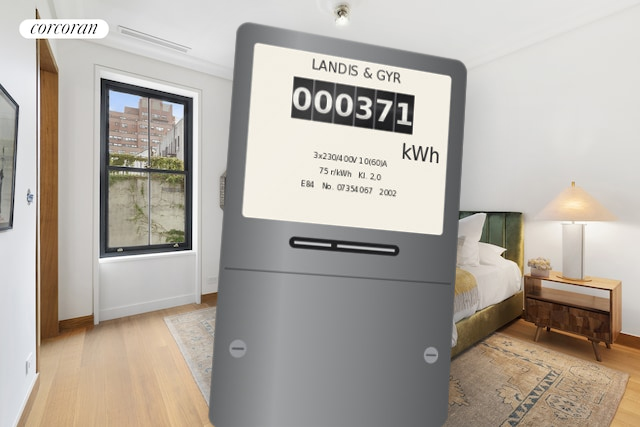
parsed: 371 kWh
